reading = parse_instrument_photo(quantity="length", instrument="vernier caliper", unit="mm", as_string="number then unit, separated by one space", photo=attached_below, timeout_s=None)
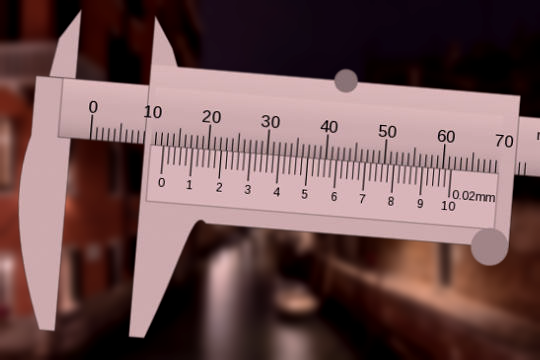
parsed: 12.4 mm
